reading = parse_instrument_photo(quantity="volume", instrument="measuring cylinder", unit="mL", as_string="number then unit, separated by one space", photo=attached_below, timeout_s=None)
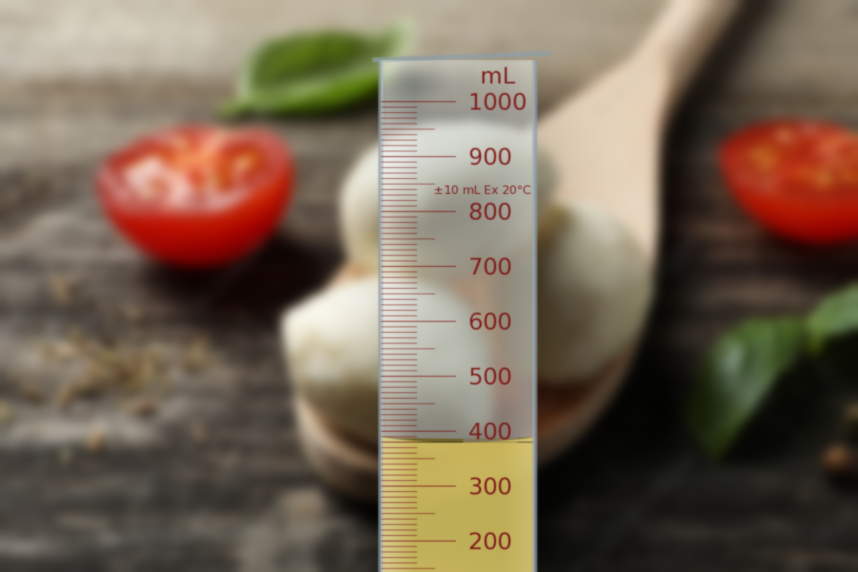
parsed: 380 mL
